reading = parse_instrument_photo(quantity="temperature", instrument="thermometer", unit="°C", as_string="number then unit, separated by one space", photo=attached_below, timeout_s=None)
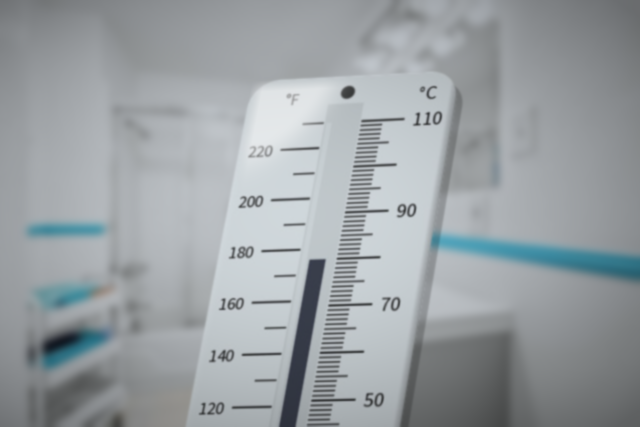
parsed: 80 °C
